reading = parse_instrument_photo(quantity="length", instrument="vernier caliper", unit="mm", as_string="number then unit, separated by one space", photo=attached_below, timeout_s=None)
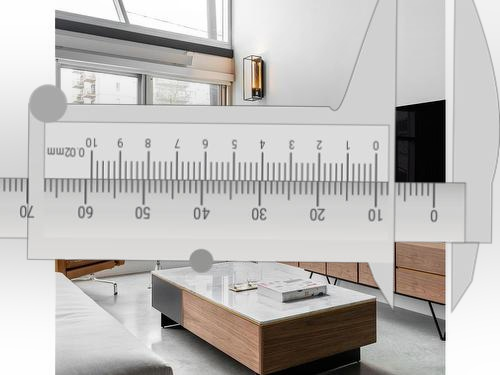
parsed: 10.0 mm
